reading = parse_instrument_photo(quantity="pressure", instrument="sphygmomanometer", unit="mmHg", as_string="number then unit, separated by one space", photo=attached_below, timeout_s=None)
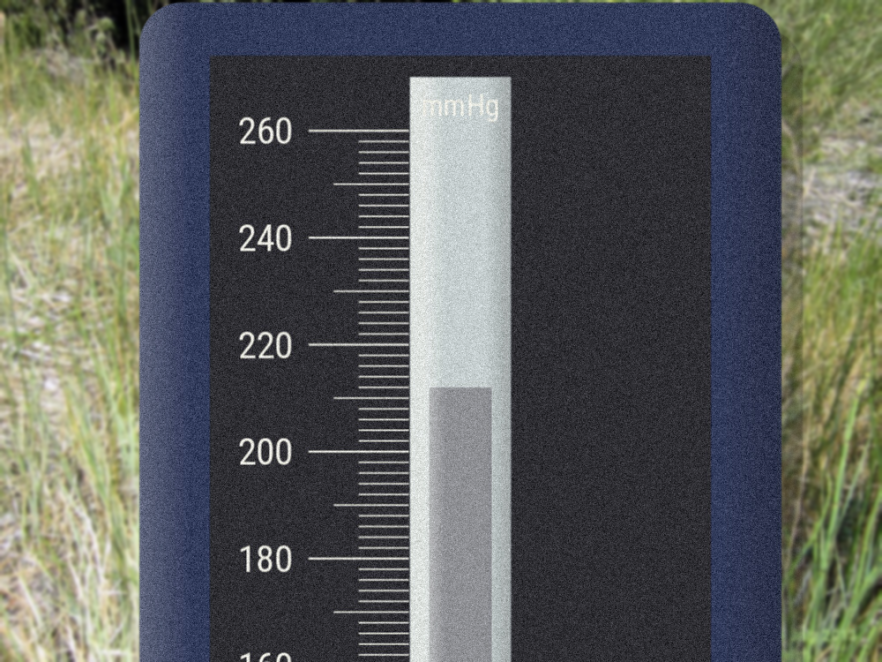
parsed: 212 mmHg
